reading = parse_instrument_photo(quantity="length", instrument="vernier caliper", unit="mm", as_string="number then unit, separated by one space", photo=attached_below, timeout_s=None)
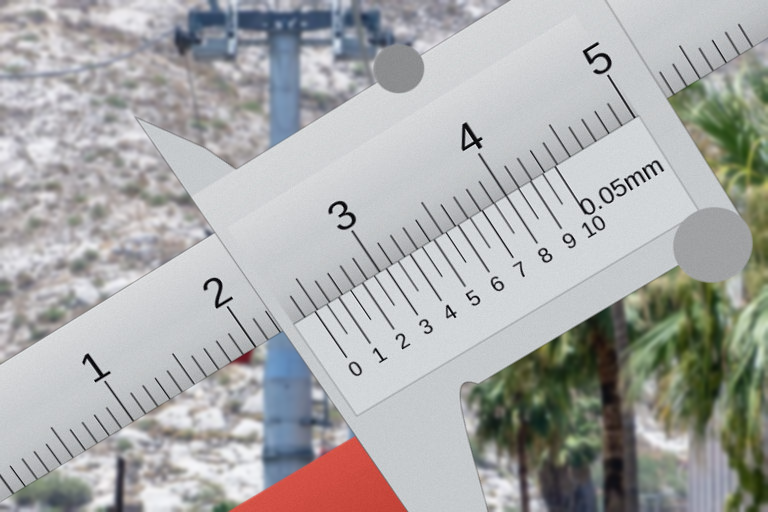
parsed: 24.8 mm
